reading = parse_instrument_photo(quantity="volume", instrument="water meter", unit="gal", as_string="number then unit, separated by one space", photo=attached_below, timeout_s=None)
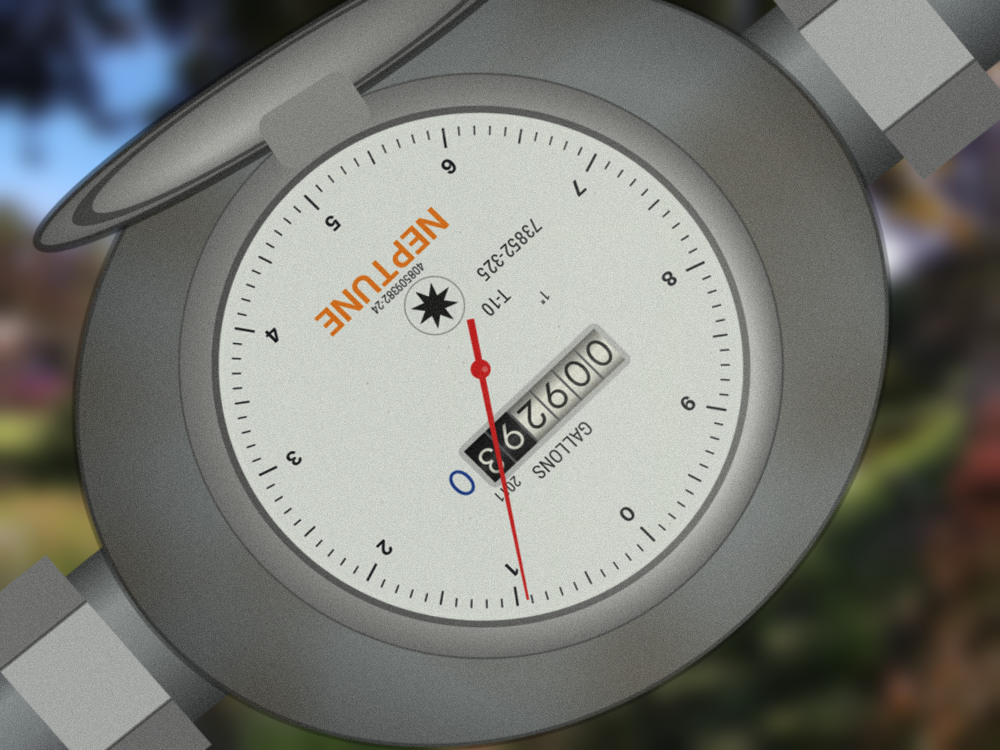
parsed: 92930.9 gal
